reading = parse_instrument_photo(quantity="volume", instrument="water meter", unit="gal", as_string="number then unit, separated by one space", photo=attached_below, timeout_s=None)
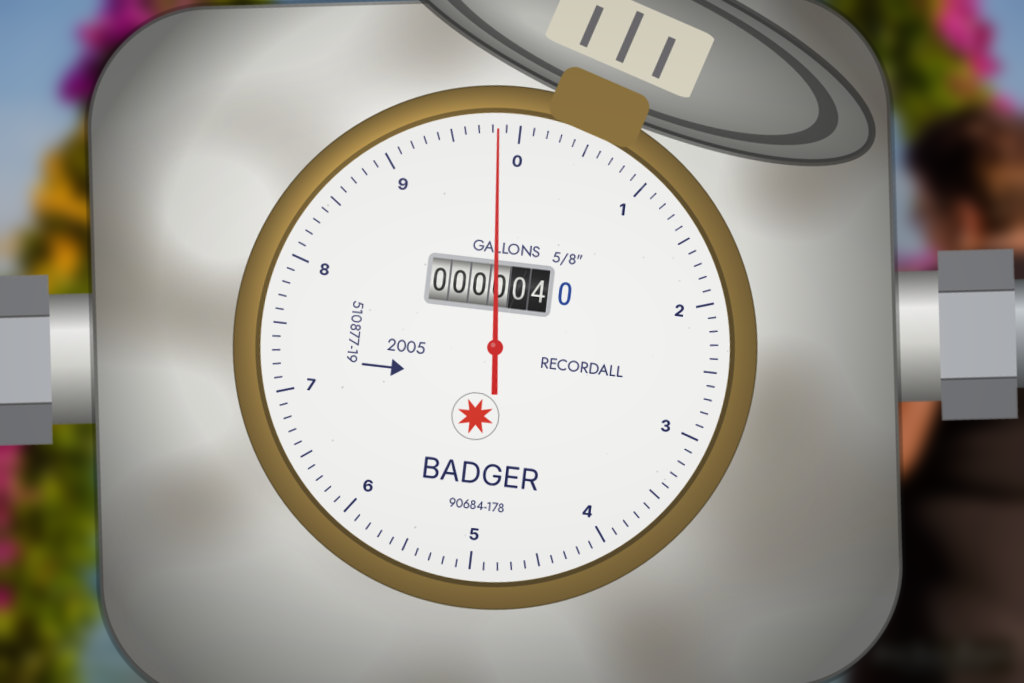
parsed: 39.8 gal
